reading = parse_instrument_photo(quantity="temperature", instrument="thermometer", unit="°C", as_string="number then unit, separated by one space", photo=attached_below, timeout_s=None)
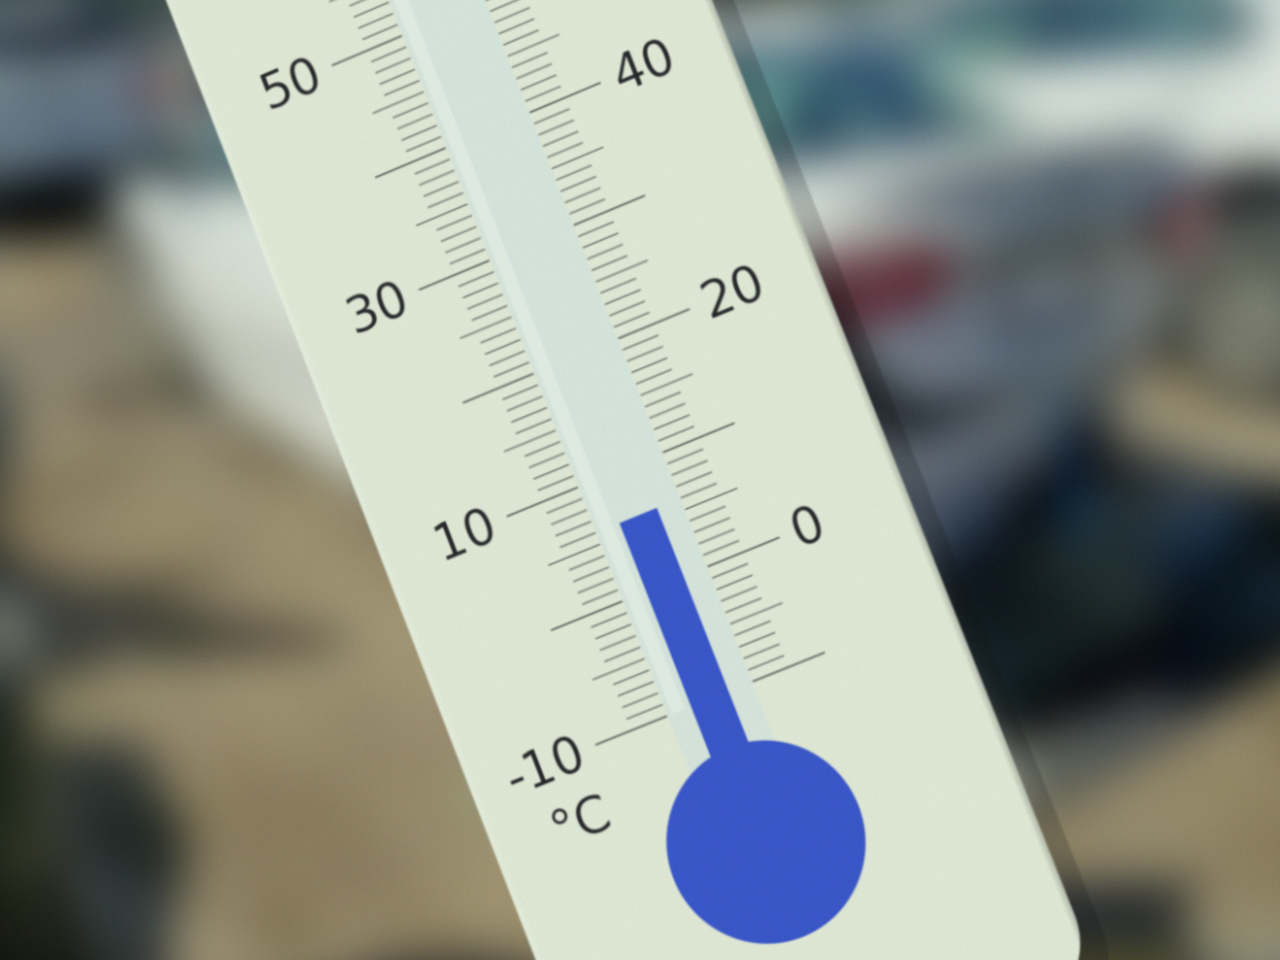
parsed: 6 °C
